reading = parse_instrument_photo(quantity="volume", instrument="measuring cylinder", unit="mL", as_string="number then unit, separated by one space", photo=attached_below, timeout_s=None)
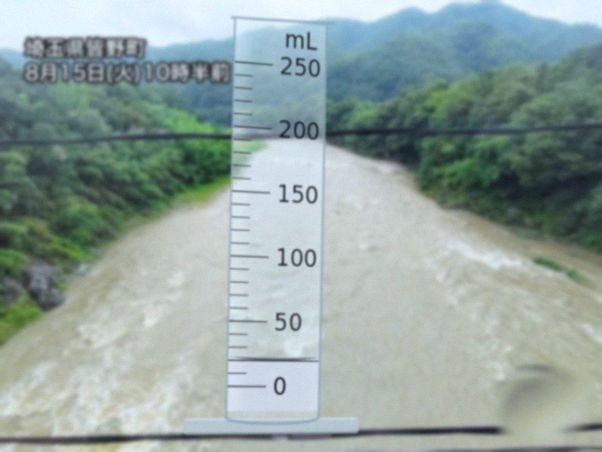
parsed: 20 mL
